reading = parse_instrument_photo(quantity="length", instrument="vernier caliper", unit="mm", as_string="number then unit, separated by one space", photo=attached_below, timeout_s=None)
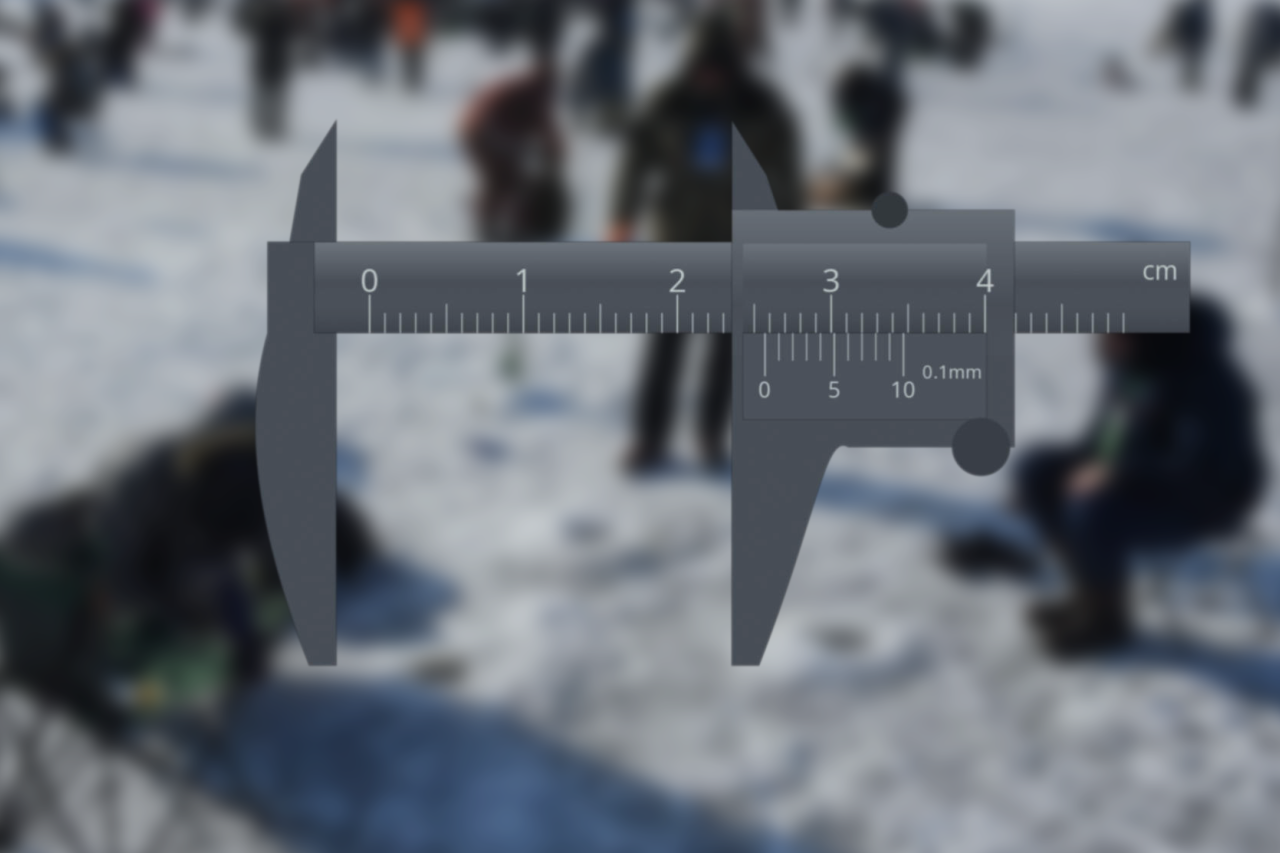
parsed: 25.7 mm
